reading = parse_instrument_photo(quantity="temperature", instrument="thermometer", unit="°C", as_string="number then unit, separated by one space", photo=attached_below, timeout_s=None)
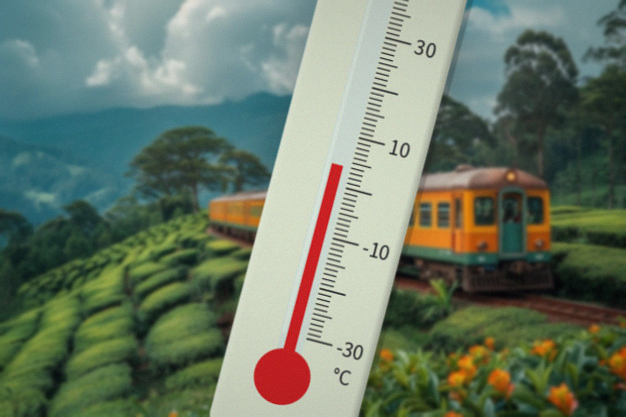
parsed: 4 °C
